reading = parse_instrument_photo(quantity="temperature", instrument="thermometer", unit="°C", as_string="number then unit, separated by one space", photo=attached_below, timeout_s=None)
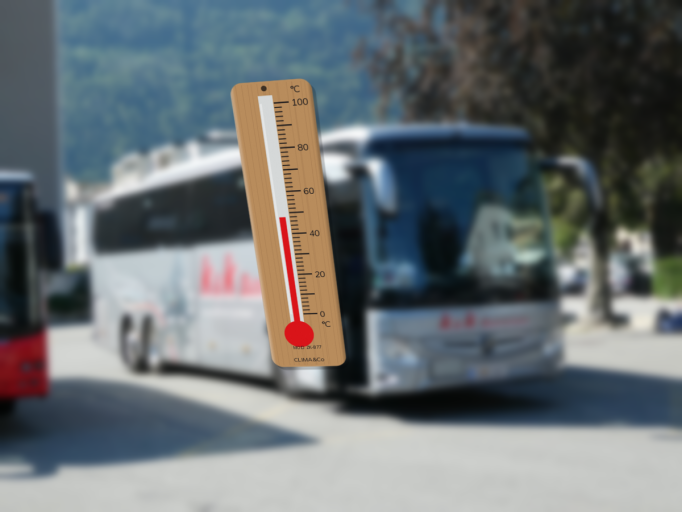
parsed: 48 °C
